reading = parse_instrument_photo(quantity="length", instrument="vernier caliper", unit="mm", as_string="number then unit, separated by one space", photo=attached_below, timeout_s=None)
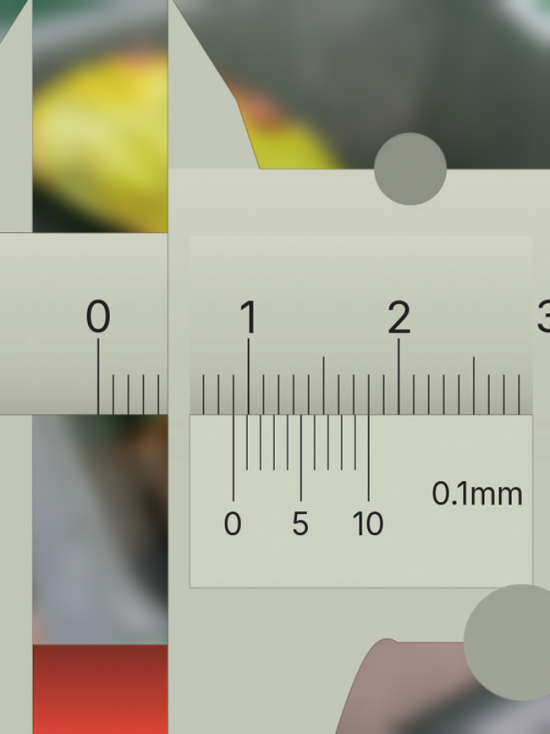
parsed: 9.0 mm
